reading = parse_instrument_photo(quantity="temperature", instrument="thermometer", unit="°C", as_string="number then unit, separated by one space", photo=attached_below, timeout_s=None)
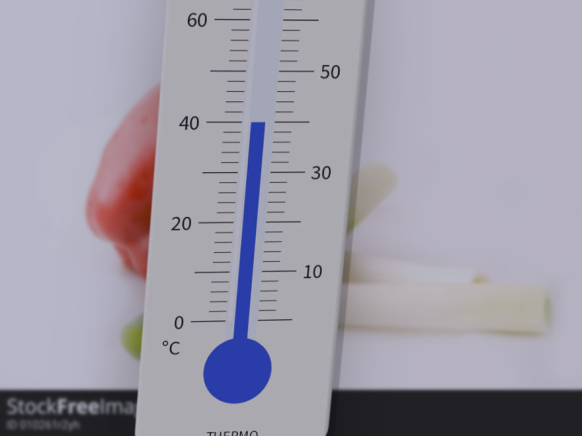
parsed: 40 °C
